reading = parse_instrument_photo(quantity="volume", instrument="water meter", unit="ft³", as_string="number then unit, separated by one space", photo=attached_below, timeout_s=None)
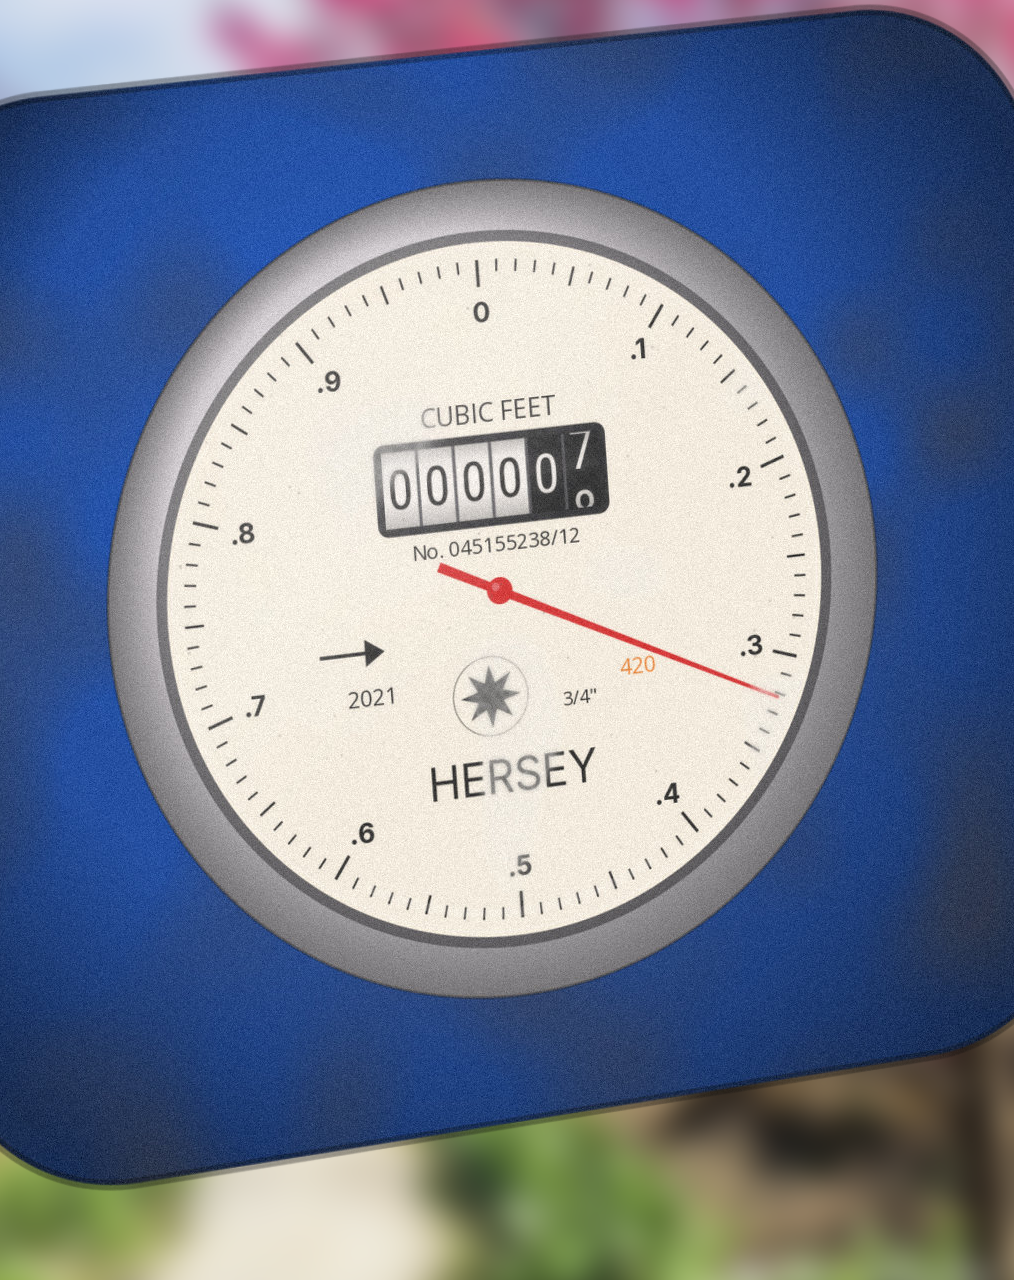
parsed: 7.32 ft³
